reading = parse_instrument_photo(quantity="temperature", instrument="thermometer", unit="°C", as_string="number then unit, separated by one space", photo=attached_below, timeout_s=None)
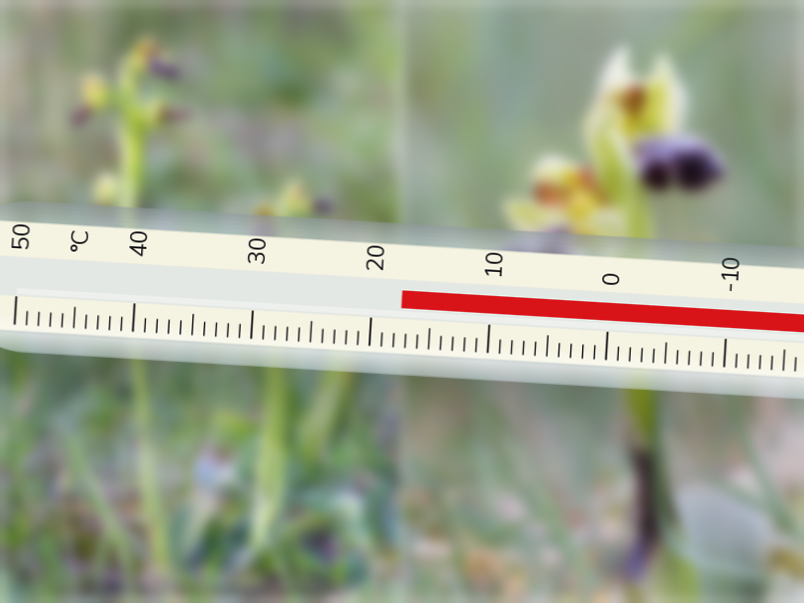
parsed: 17.5 °C
